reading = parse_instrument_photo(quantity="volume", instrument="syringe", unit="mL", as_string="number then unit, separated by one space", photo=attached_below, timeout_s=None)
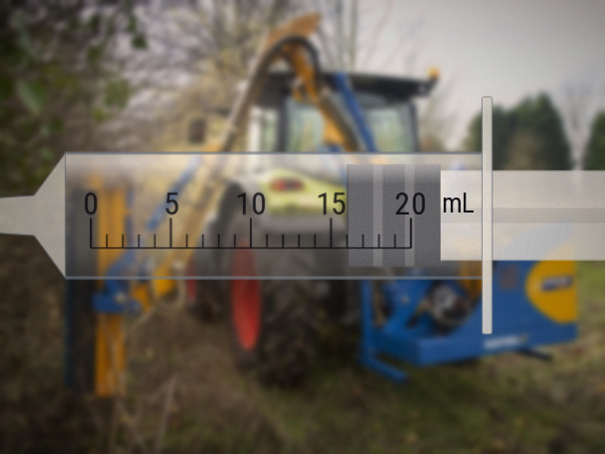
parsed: 16 mL
